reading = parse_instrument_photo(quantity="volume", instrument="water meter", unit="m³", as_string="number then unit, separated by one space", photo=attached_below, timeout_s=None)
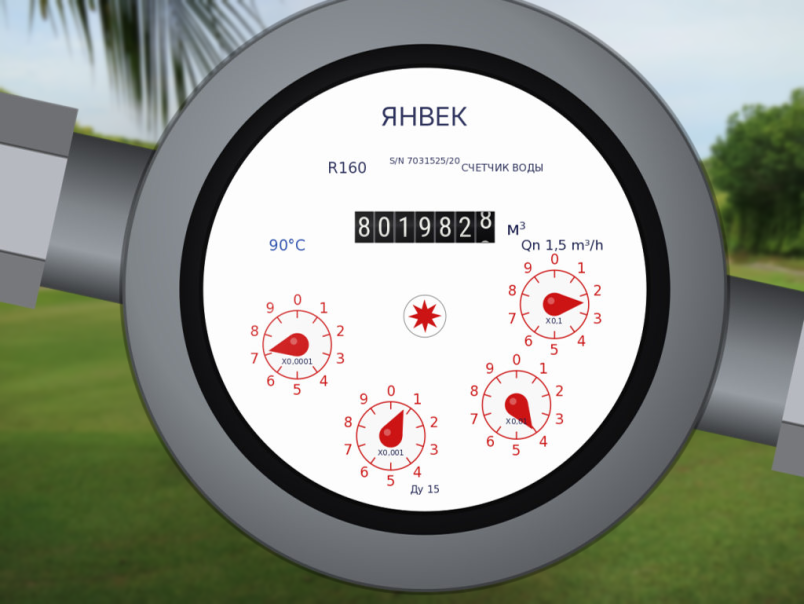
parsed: 8019828.2407 m³
